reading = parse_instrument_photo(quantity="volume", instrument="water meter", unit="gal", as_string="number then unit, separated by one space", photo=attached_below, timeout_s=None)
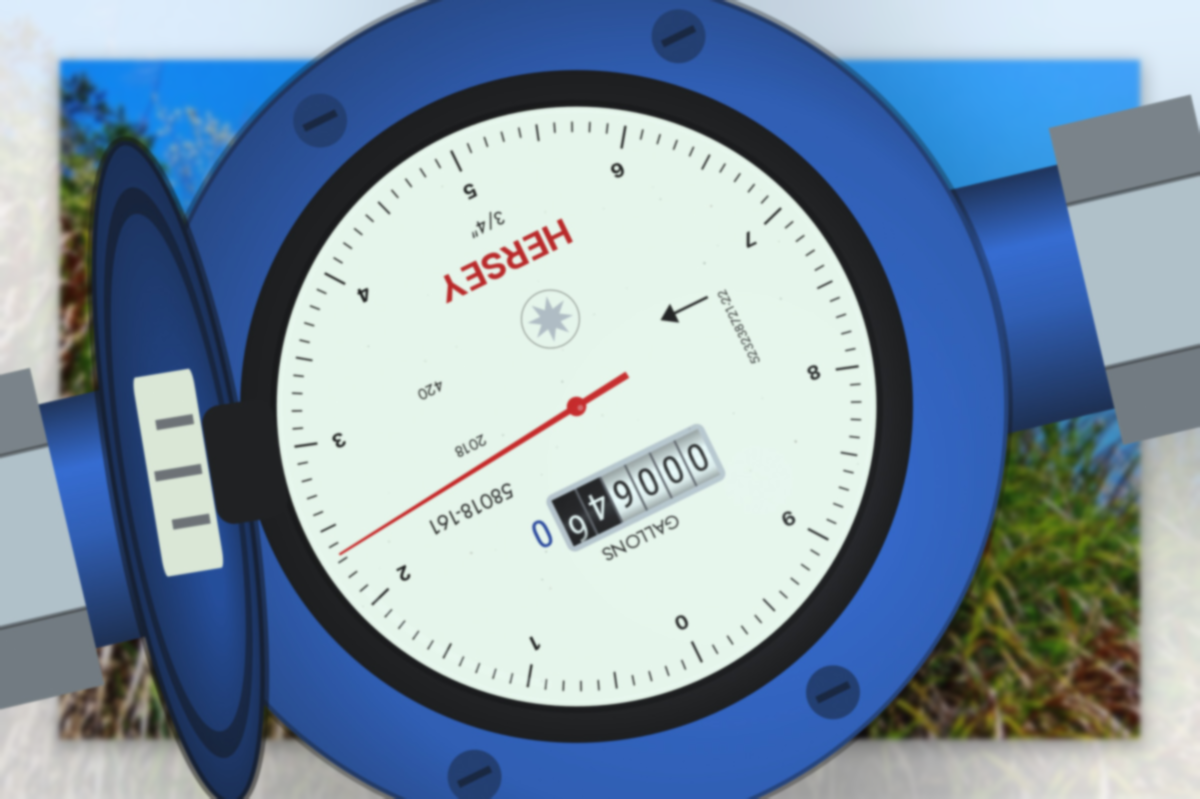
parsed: 6462.3 gal
